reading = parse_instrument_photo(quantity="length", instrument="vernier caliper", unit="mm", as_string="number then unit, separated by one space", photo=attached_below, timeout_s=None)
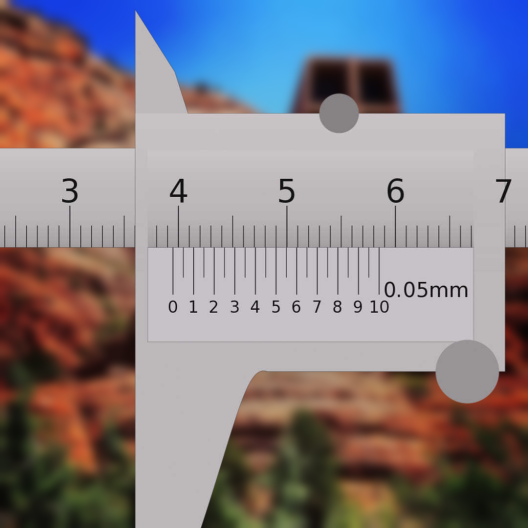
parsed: 39.5 mm
